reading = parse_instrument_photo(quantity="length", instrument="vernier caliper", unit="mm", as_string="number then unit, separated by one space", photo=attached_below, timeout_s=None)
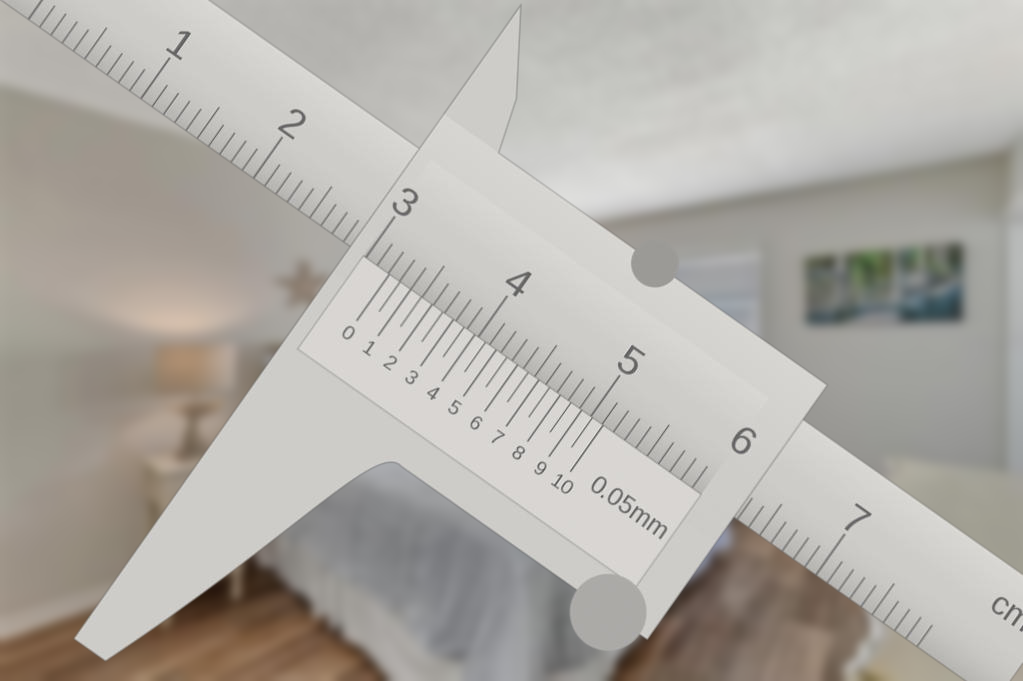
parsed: 32.1 mm
